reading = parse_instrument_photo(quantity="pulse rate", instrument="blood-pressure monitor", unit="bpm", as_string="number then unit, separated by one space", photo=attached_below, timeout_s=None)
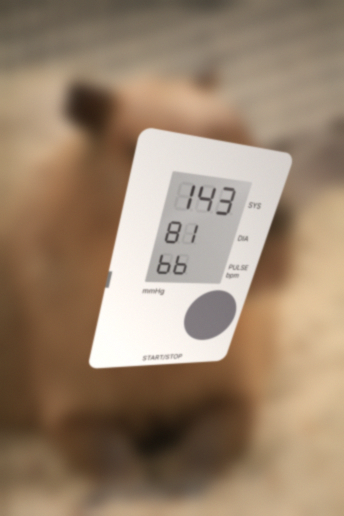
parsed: 66 bpm
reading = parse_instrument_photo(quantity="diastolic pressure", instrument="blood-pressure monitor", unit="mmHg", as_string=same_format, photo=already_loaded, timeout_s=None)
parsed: 81 mmHg
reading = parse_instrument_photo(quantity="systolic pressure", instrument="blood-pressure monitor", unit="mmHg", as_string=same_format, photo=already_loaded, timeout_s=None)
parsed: 143 mmHg
